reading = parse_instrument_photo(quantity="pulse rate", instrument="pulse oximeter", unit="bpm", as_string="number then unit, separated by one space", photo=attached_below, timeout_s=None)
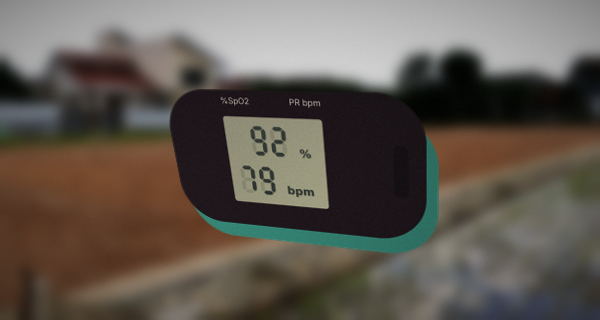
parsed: 79 bpm
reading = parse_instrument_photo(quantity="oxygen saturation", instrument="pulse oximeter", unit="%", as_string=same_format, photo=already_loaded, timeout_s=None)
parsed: 92 %
